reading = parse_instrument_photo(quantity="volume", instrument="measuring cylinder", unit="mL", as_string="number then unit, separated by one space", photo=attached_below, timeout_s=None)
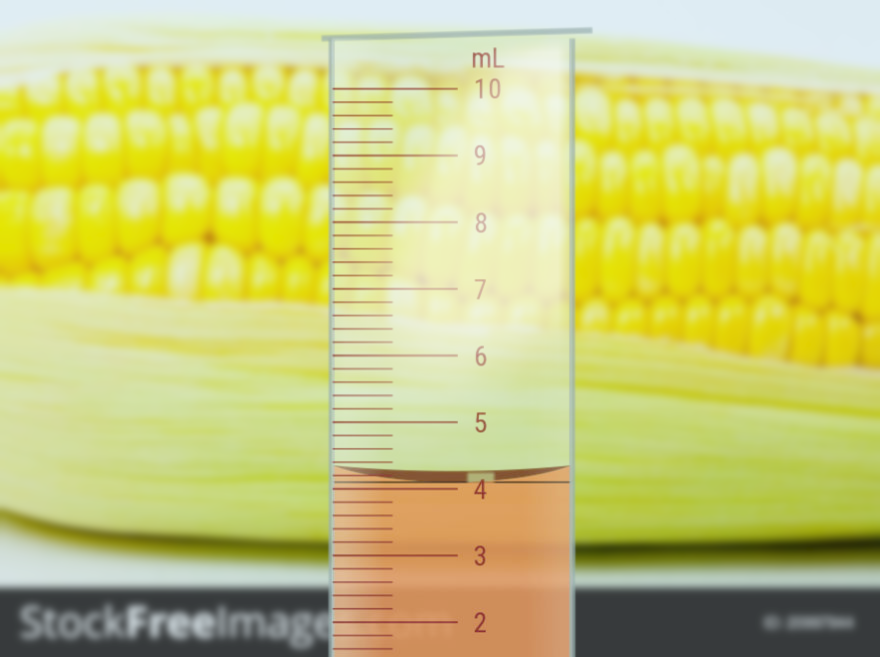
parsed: 4.1 mL
